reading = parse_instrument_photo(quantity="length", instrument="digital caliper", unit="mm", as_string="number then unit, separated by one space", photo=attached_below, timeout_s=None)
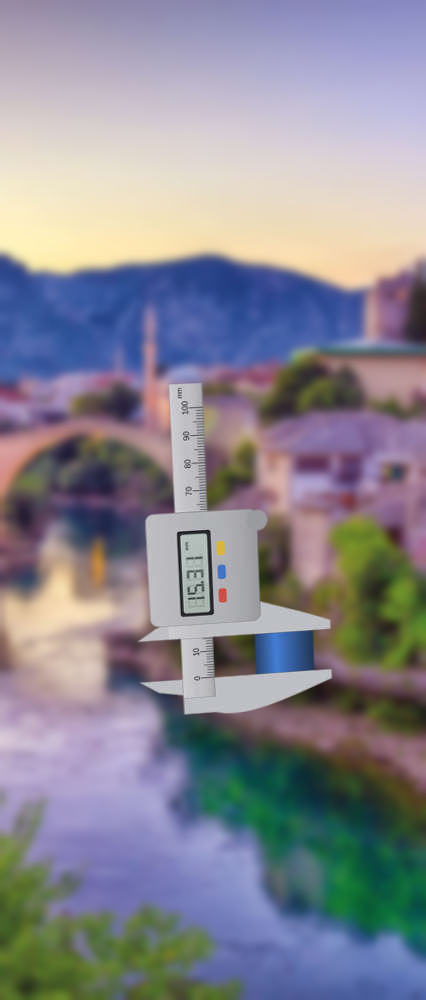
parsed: 15.31 mm
